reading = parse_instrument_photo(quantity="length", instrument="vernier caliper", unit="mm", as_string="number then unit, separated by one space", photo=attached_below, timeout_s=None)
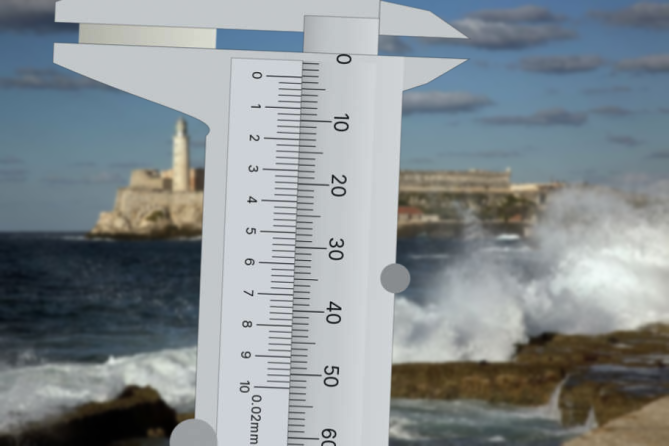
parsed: 3.2 mm
